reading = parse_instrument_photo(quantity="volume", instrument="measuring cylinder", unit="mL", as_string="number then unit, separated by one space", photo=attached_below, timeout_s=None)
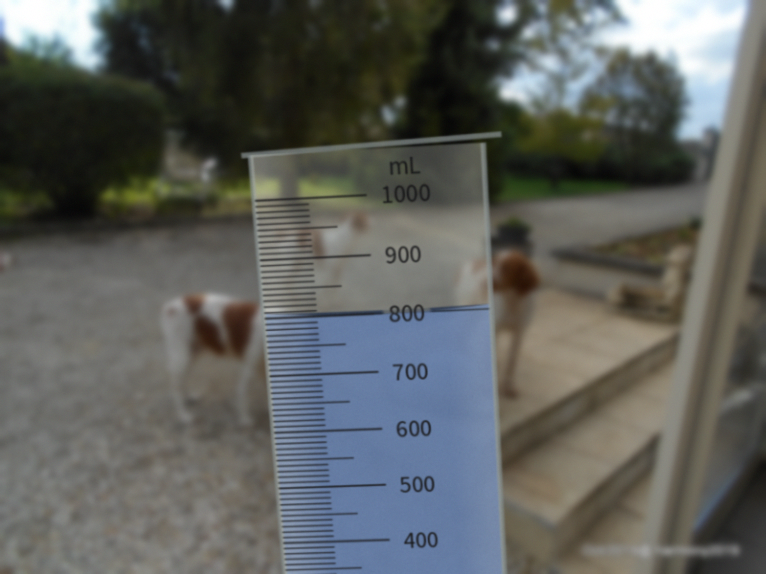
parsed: 800 mL
